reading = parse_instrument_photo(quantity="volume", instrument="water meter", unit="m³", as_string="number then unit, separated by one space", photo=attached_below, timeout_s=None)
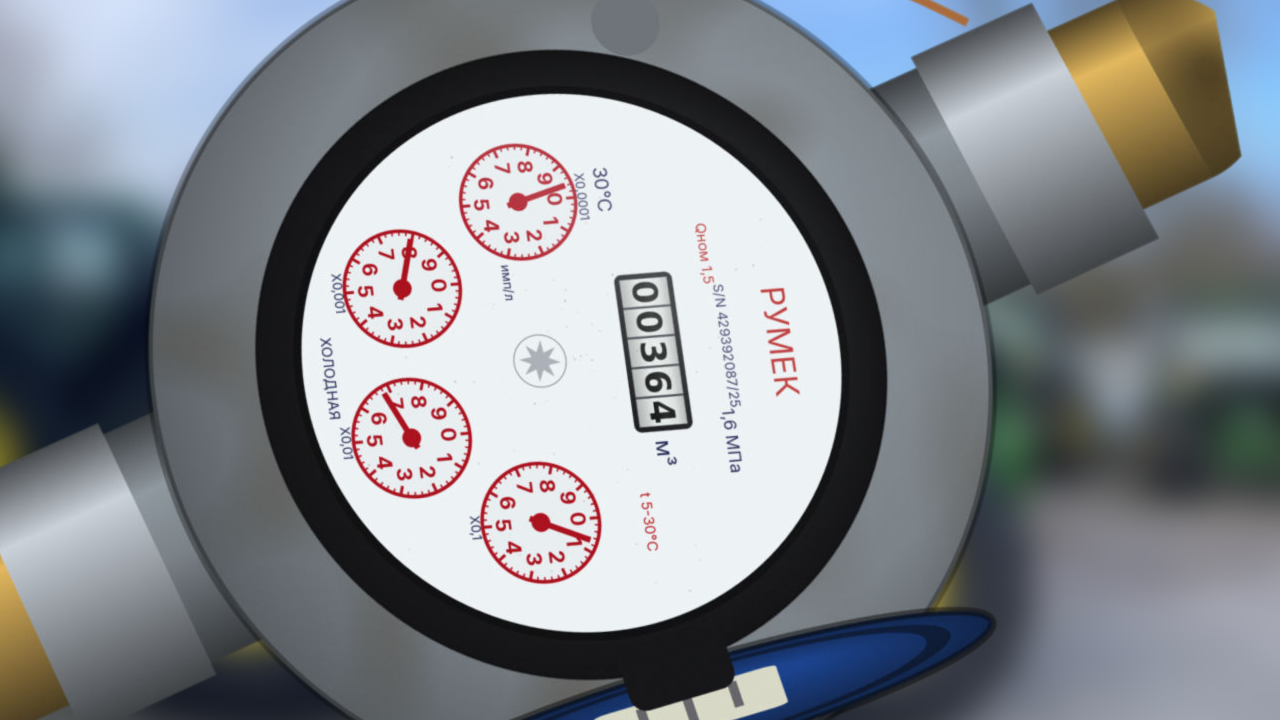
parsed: 364.0679 m³
